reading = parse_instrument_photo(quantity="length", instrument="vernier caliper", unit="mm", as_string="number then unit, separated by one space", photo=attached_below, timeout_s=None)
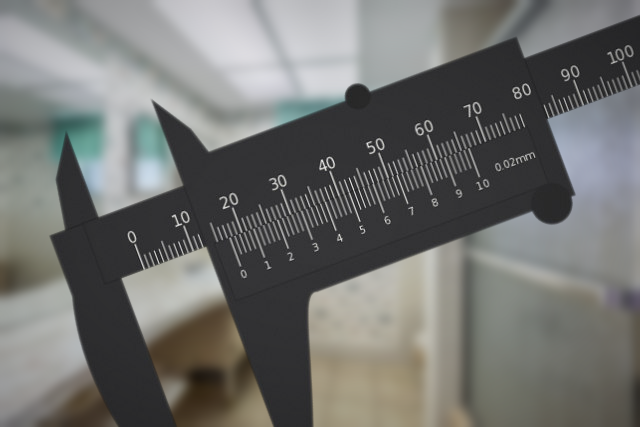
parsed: 17.5 mm
